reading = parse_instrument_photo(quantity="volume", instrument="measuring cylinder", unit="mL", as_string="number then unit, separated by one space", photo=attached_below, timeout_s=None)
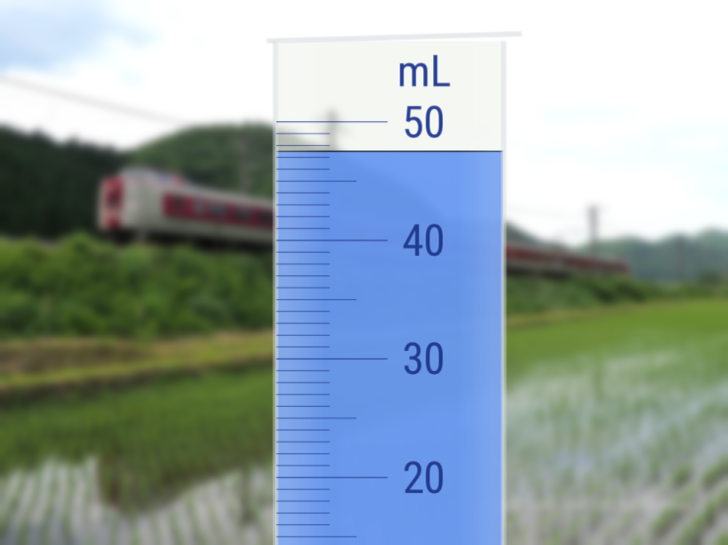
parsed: 47.5 mL
